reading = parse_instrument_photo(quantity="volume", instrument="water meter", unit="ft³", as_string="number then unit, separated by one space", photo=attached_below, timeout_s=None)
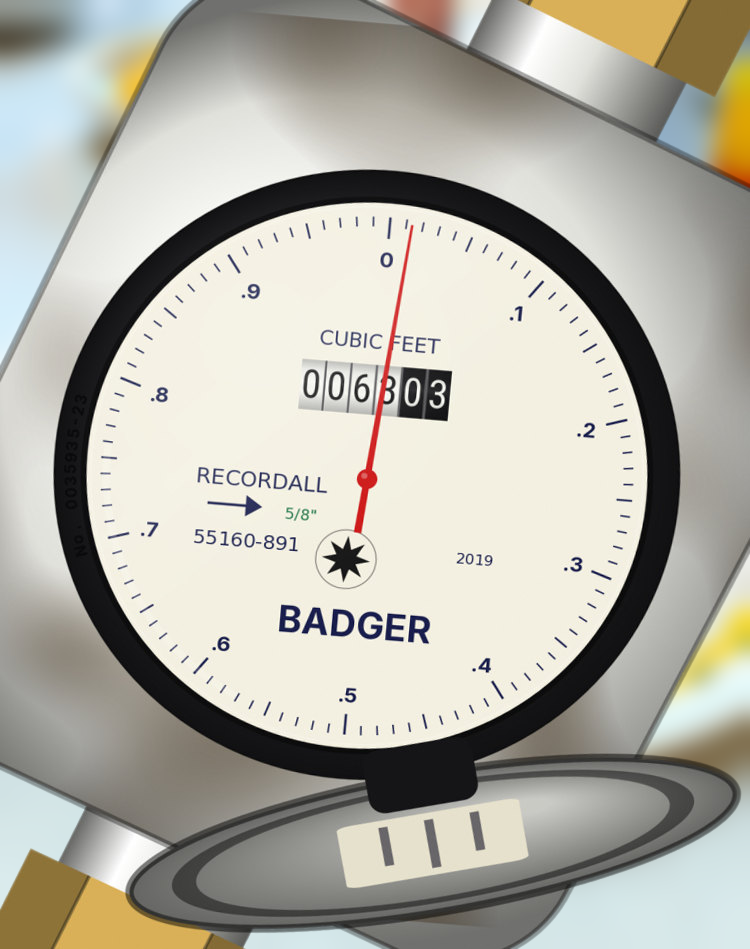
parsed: 6303.01 ft³
